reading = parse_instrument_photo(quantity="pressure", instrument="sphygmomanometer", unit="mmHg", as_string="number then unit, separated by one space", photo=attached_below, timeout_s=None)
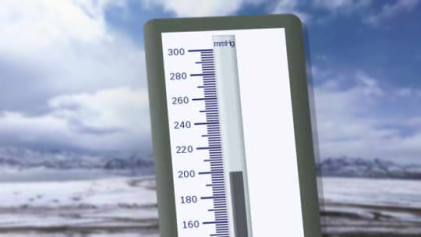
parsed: 200 mmHg
